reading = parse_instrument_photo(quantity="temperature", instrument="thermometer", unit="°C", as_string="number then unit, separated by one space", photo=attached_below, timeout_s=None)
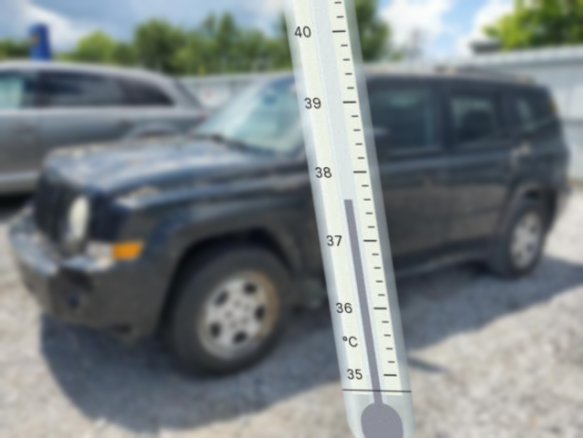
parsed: 37.6 °C
